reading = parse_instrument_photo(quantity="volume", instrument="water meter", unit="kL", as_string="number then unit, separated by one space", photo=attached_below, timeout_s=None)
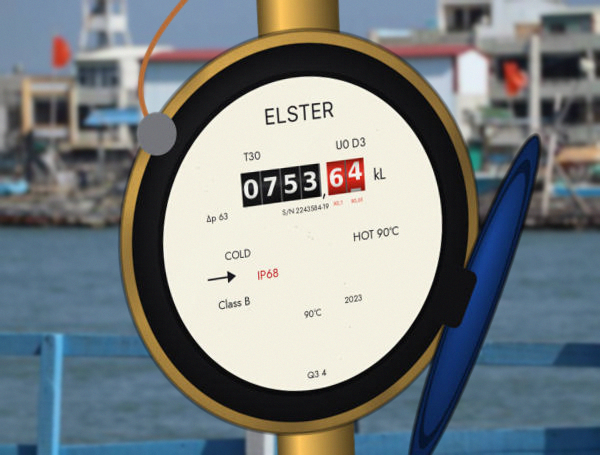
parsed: 753.64 kL
